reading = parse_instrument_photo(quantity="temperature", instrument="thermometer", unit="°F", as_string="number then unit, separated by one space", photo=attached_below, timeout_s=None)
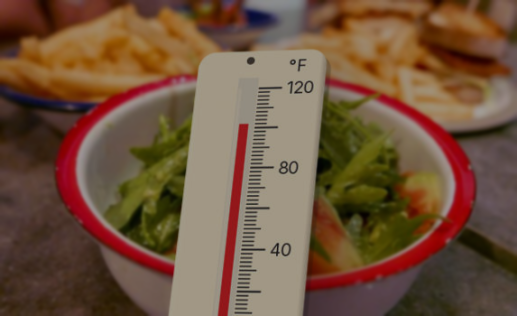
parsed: 102 °F
